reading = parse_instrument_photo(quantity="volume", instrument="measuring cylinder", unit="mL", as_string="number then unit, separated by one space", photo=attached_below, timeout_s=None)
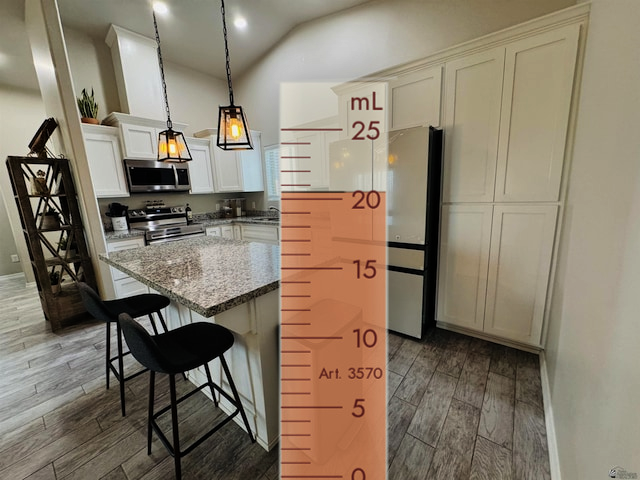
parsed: 20.5 mL
